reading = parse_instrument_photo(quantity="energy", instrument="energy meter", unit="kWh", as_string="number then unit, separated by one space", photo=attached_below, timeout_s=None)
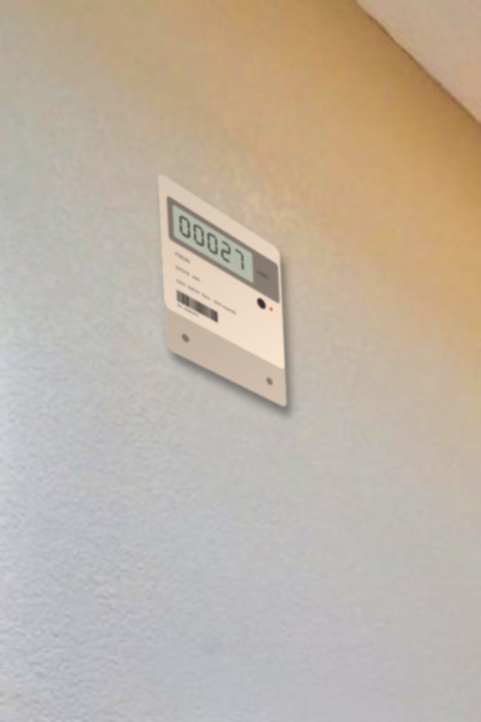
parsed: 27 kWh
